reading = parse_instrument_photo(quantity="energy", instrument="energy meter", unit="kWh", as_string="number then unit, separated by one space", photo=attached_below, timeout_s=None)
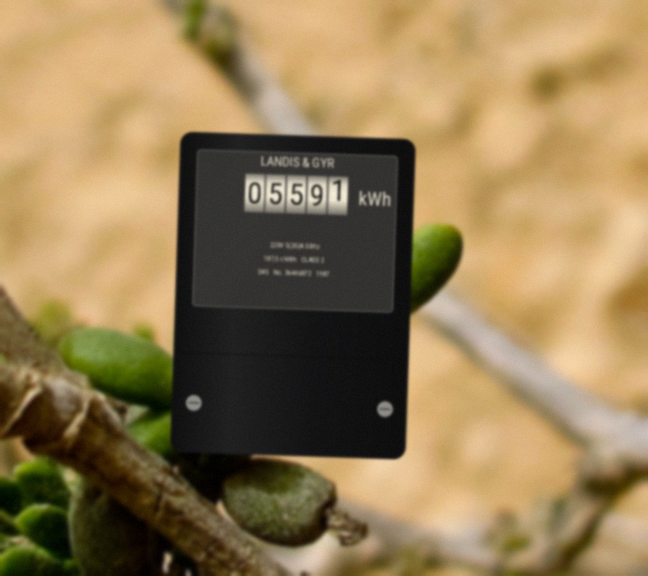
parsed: 5591 kWh
